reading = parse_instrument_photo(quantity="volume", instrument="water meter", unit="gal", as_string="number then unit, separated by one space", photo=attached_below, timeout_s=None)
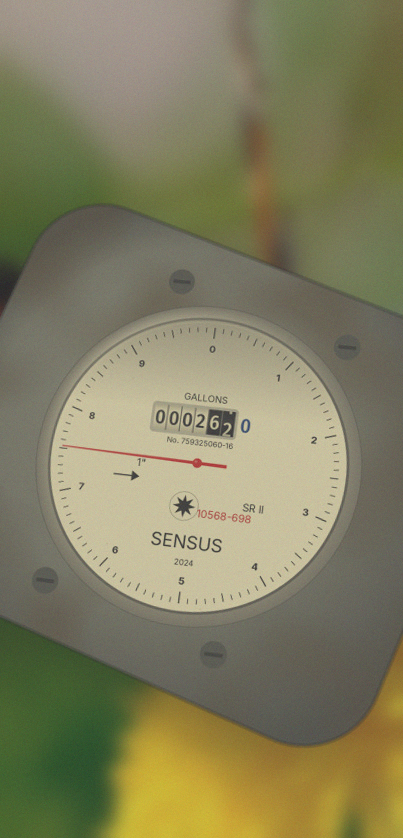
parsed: 2617.5 gal
